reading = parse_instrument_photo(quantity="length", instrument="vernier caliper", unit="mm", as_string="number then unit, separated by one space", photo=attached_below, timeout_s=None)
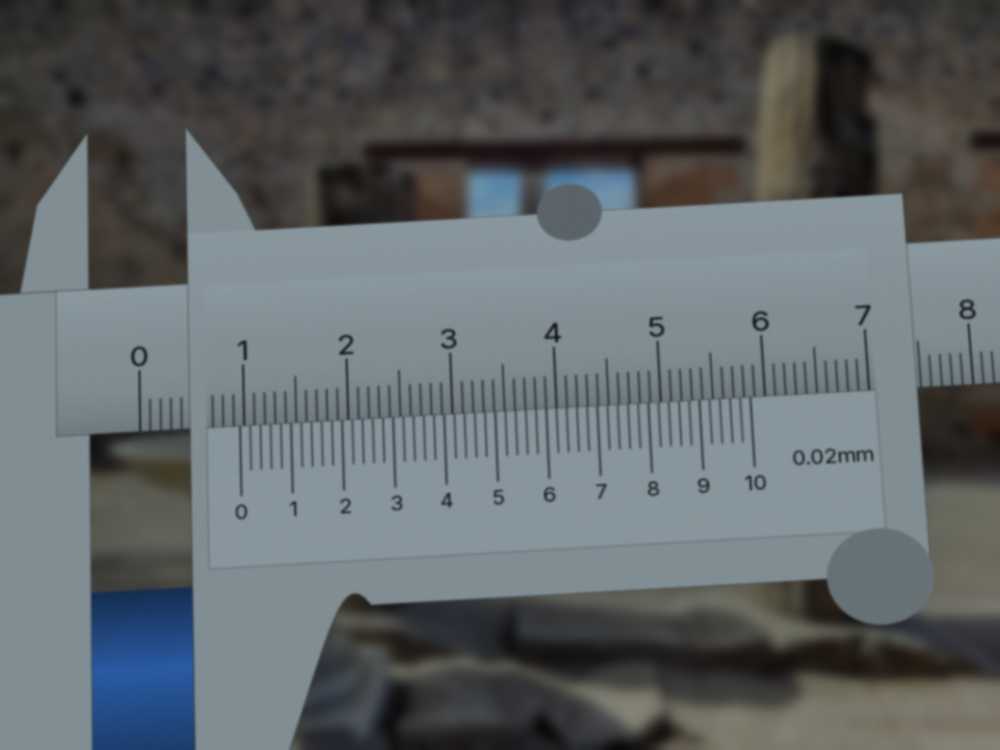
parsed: 9.6 mm
